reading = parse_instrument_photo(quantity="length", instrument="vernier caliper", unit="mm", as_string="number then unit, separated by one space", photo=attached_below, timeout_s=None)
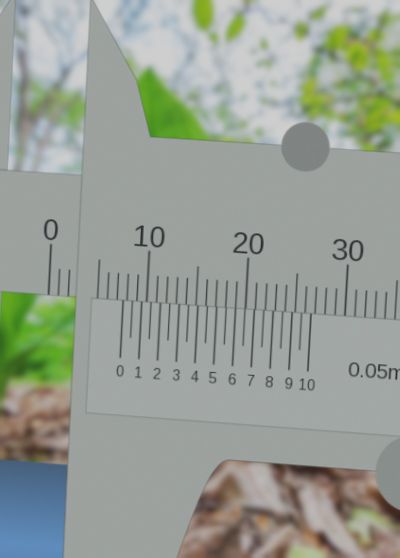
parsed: 7.6 mm
